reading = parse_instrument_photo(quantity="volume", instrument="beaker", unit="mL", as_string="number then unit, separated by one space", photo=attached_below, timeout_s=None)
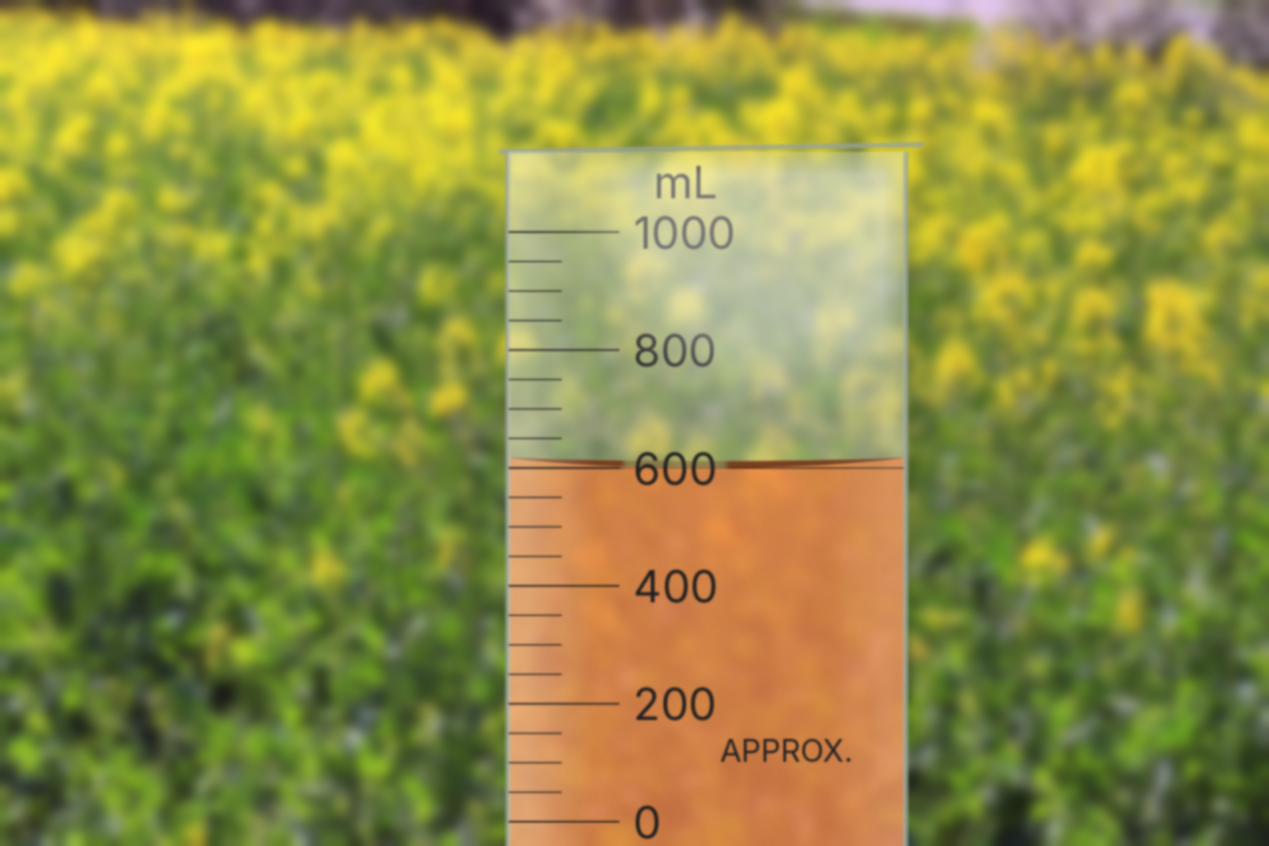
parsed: 600 mL
